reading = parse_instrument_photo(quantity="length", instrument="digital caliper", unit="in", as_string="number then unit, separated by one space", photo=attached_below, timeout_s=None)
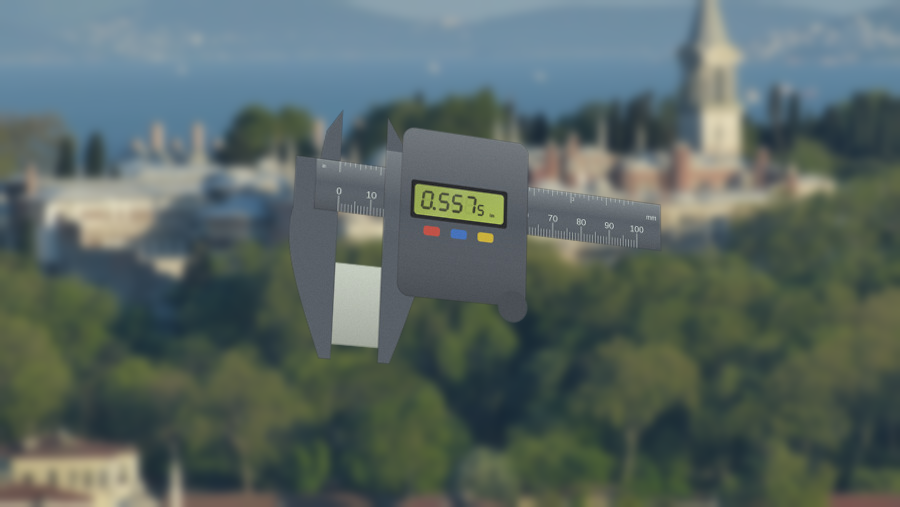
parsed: 0.5575 in
